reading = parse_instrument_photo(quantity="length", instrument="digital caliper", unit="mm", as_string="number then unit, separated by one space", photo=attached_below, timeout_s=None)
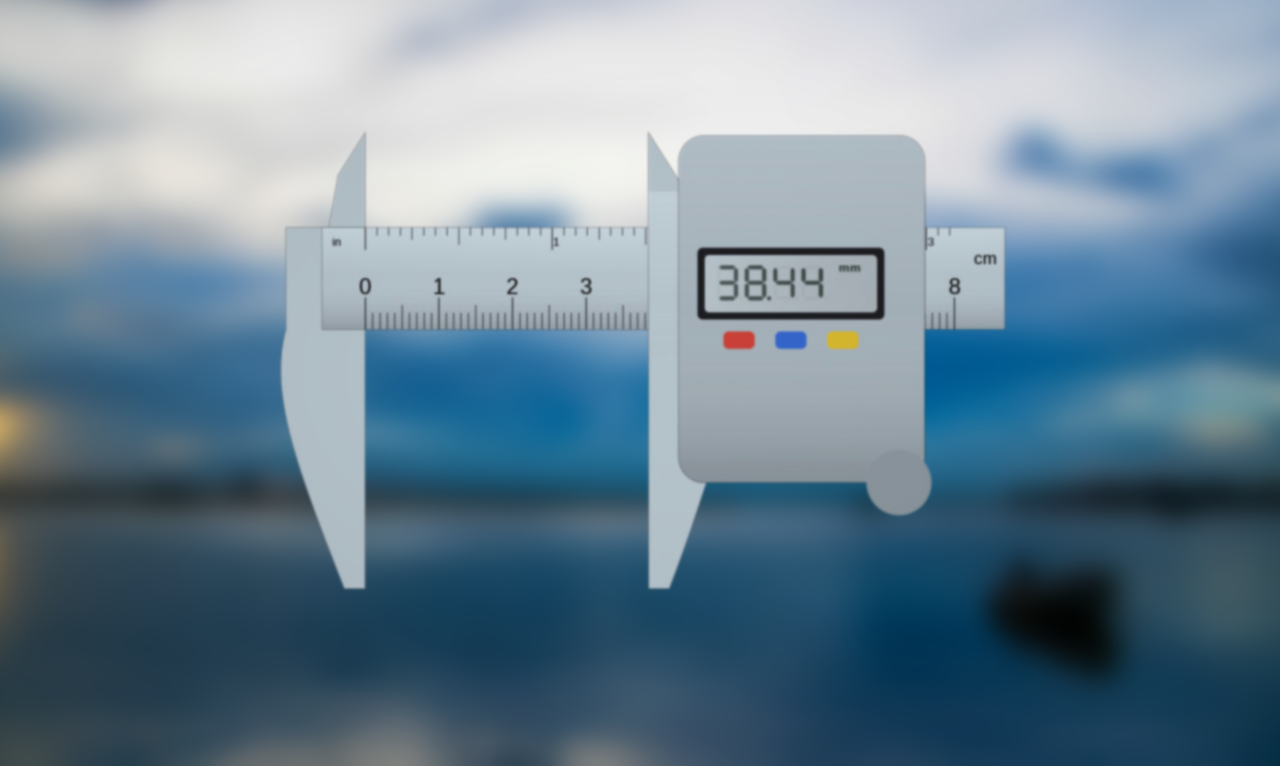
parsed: 38.44 mm
